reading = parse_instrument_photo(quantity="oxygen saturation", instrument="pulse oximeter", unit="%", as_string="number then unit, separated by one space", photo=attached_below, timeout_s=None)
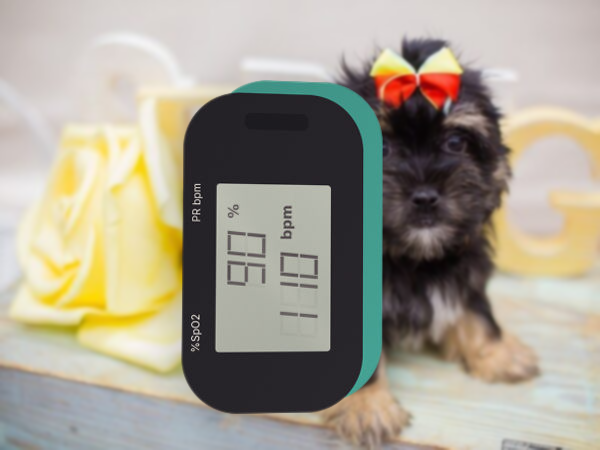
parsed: 90 %
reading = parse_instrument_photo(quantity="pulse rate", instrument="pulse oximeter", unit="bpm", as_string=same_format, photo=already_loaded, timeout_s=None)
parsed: 110 bpm
